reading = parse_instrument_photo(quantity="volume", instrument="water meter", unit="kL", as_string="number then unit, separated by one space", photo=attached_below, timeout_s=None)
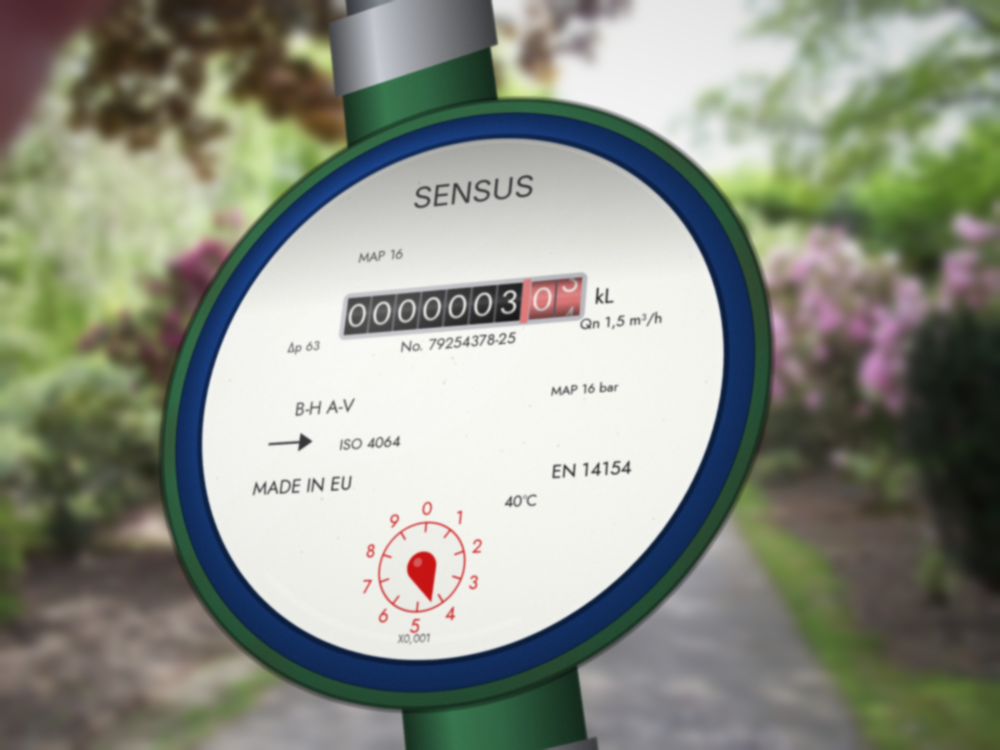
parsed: 3.034 kL
